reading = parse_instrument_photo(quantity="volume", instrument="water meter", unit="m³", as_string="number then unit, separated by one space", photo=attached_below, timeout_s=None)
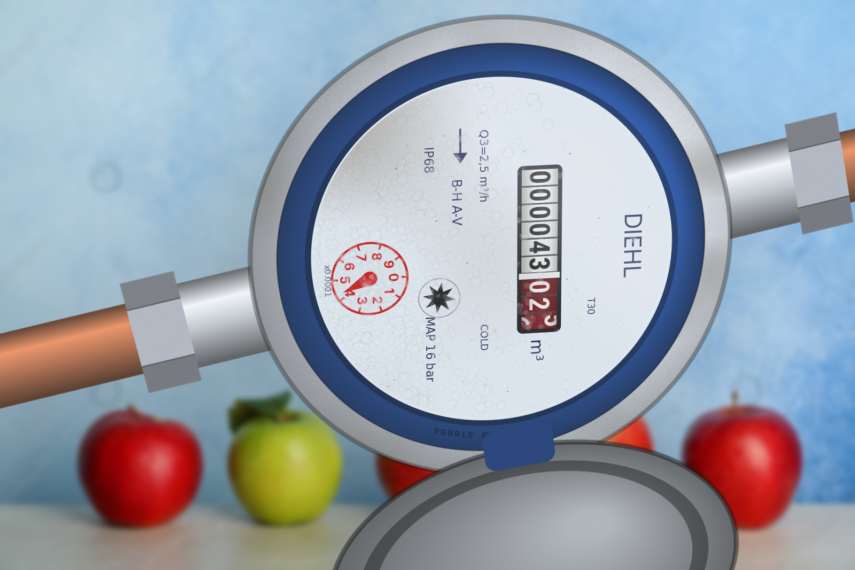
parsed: 43.0254 m³
